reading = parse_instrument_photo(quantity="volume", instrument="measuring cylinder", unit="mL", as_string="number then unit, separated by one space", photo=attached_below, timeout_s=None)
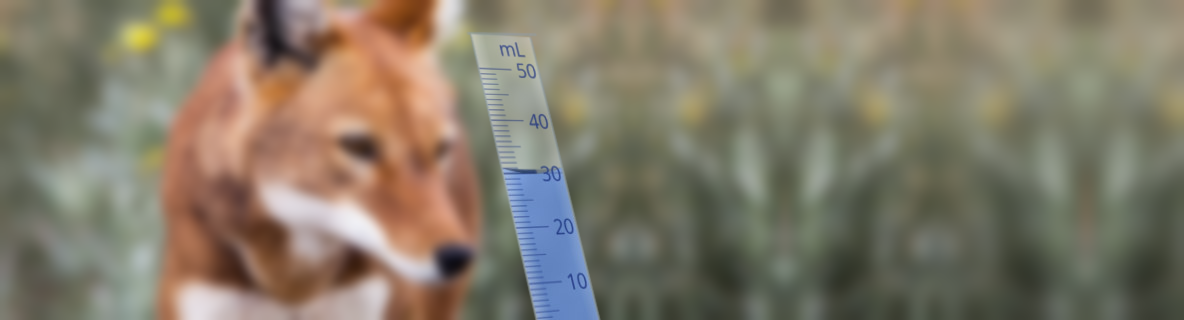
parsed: 30 mL
